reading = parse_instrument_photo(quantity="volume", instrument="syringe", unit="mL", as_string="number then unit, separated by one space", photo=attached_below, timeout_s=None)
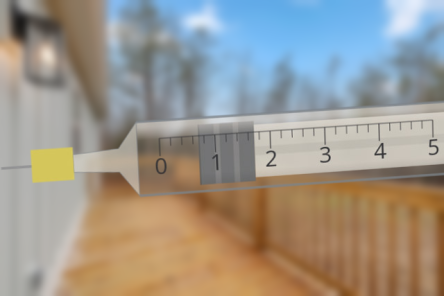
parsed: 0.7 mL
